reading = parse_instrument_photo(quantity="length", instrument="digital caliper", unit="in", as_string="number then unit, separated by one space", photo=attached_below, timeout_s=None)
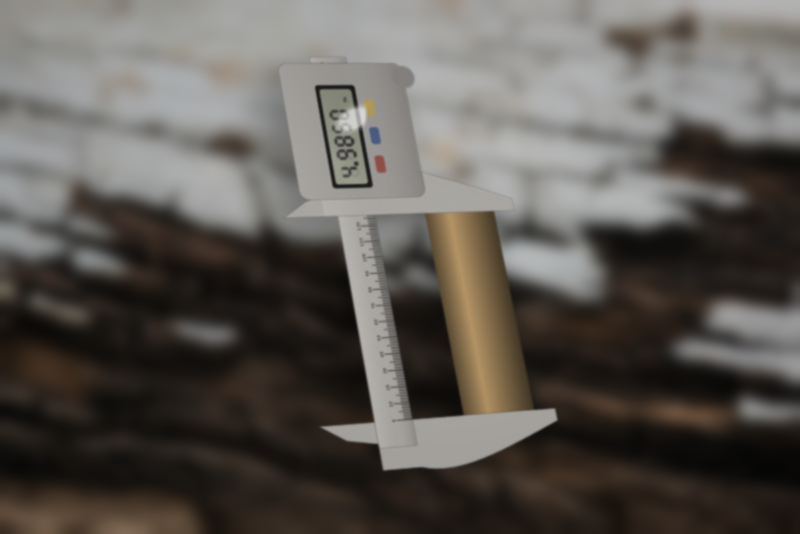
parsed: 4.9850 in
